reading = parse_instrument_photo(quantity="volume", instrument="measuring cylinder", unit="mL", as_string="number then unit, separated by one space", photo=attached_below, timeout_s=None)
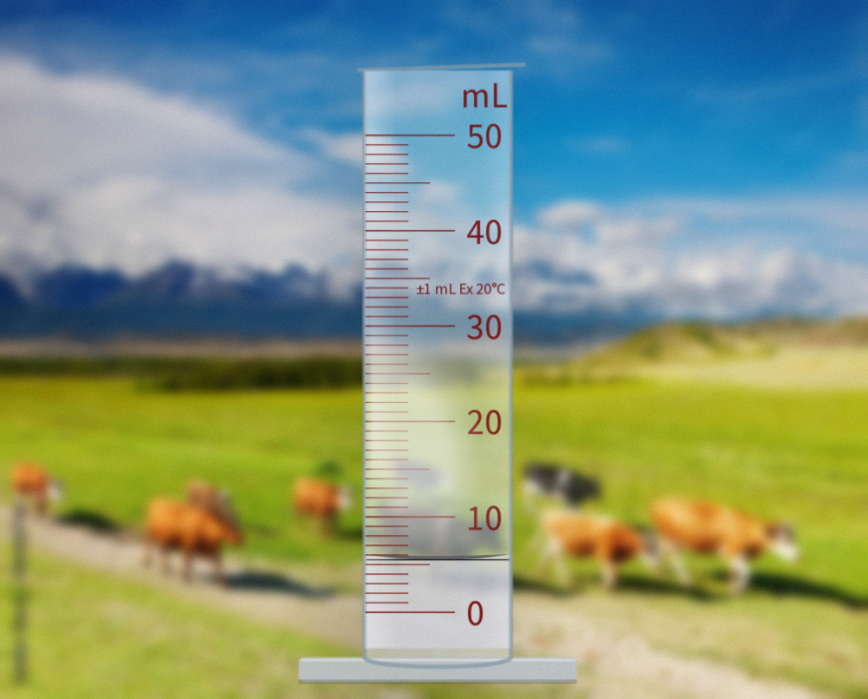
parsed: 5.5 mL
